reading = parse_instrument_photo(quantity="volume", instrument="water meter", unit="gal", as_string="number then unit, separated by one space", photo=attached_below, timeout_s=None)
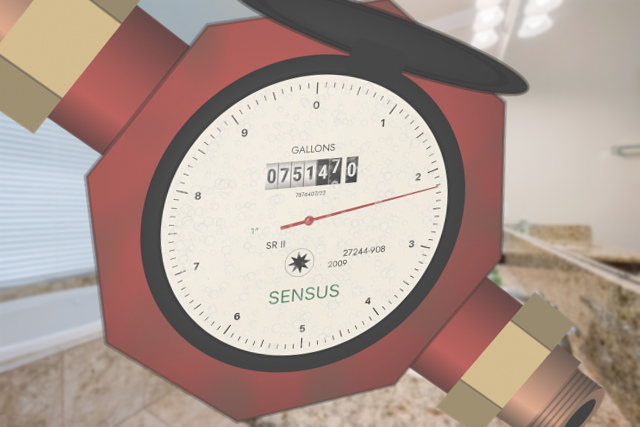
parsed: 751472.2 gal
